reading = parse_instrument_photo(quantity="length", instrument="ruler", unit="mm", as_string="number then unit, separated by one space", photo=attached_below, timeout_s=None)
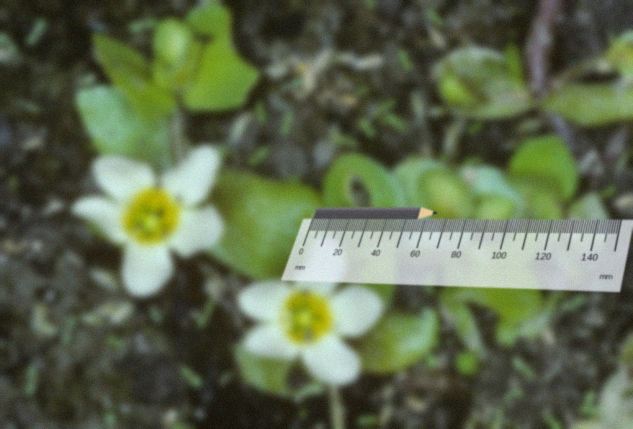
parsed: 65 mm
